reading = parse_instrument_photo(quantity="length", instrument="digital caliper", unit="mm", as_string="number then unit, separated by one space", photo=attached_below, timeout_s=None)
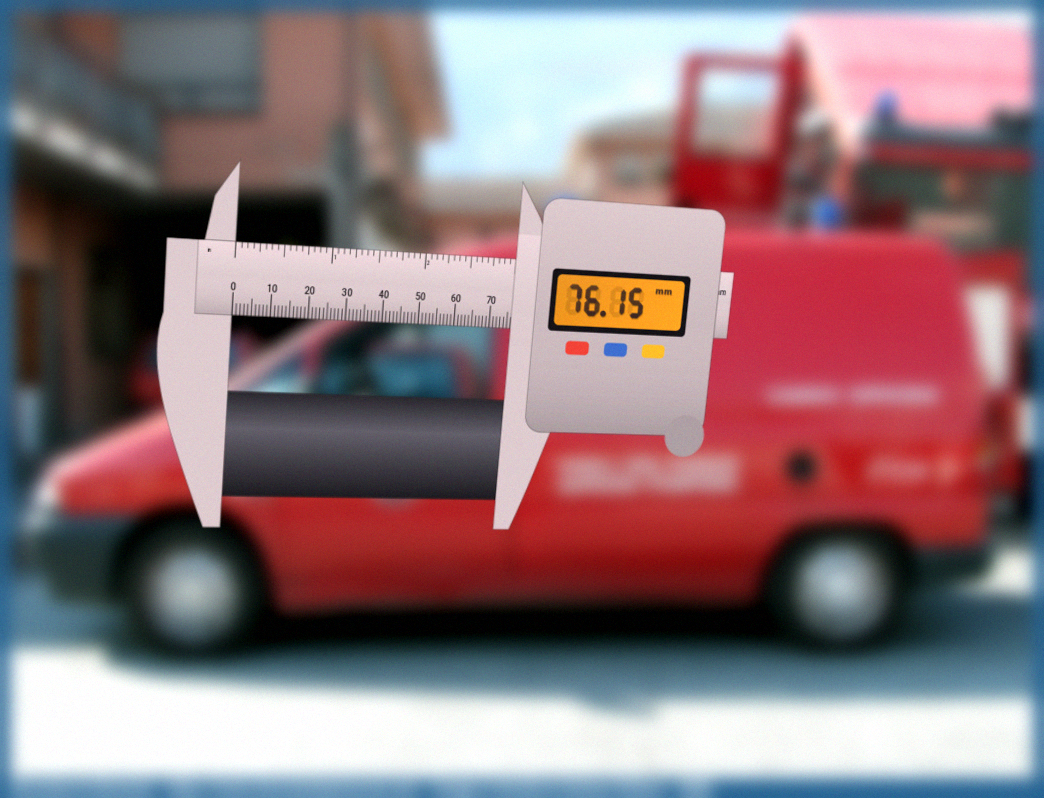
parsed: 76.15 mm
